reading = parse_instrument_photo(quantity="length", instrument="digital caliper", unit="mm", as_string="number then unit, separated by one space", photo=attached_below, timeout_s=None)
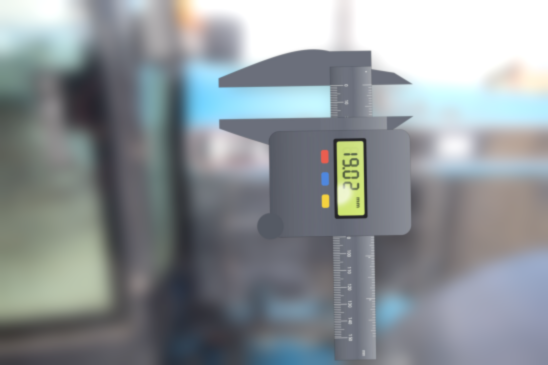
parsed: 19.02 mm
